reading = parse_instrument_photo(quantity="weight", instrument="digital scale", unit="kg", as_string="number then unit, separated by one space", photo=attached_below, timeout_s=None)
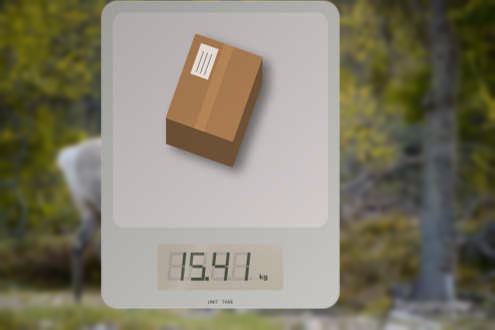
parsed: 15.41 kg
